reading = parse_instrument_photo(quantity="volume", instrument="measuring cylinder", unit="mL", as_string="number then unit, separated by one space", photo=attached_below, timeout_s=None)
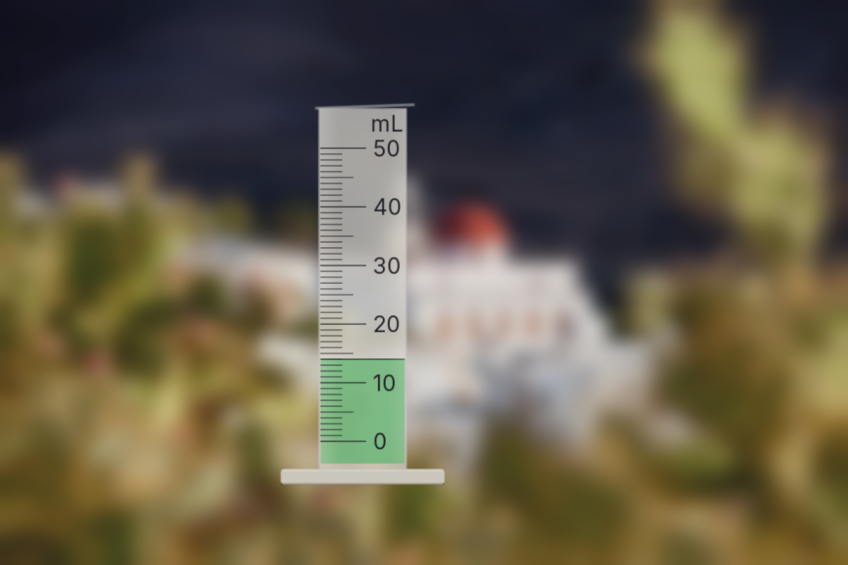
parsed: 14 mL
